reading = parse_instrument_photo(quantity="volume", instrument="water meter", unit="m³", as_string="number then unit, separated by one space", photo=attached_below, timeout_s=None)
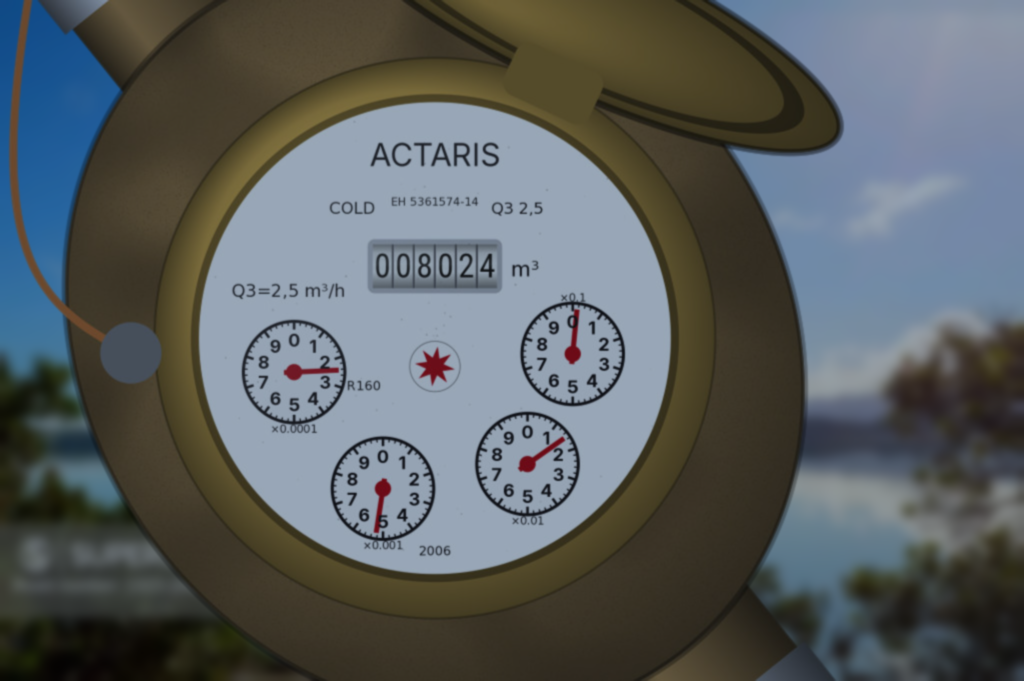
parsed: 8024.0152 m³
